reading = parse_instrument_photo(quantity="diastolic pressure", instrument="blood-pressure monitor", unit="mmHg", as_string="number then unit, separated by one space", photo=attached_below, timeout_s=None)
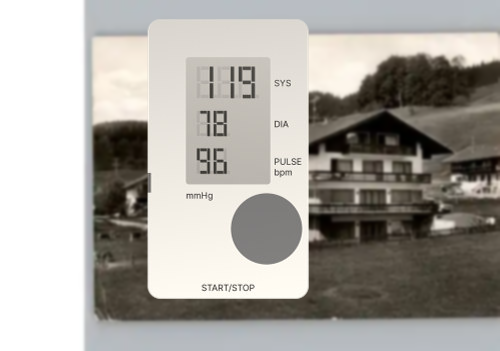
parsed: 78 mmHg
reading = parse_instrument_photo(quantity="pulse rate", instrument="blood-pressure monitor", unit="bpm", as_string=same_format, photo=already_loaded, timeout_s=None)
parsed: 96 bpm
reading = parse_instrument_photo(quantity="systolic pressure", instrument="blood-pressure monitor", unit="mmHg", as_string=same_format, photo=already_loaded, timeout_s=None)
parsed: 119 mmHg
